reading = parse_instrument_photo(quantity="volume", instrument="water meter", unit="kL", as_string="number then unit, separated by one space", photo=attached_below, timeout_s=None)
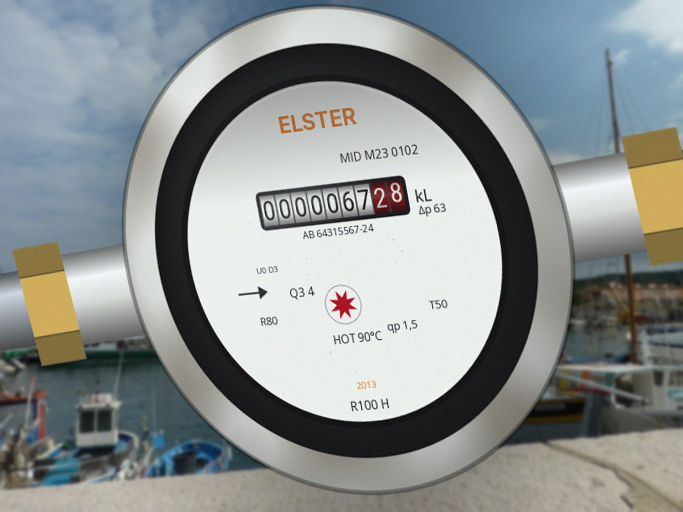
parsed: 67.28 kL
